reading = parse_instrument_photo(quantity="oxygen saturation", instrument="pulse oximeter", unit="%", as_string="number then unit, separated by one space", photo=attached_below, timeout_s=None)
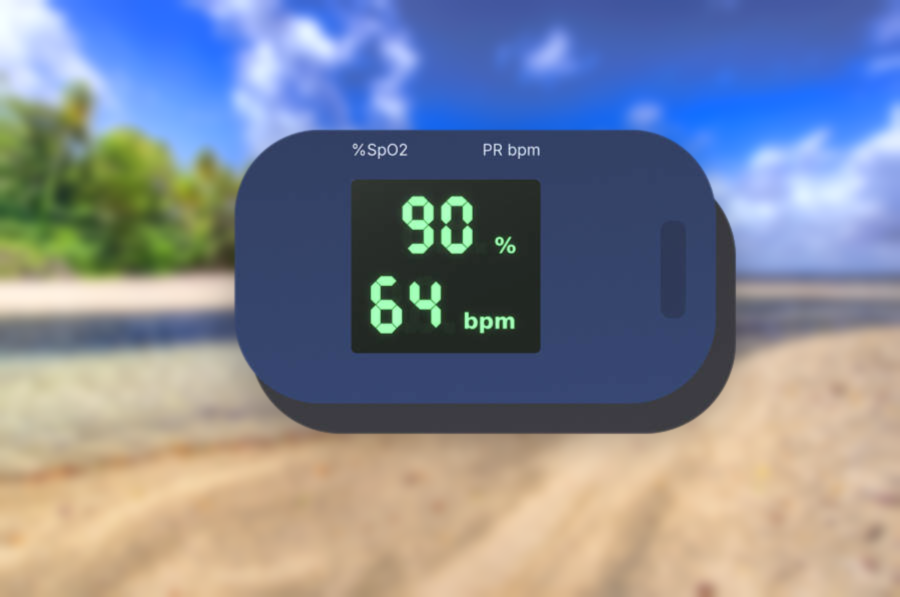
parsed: 90 %
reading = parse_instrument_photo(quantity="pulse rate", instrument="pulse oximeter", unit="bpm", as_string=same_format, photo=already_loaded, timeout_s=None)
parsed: 64 bpm
